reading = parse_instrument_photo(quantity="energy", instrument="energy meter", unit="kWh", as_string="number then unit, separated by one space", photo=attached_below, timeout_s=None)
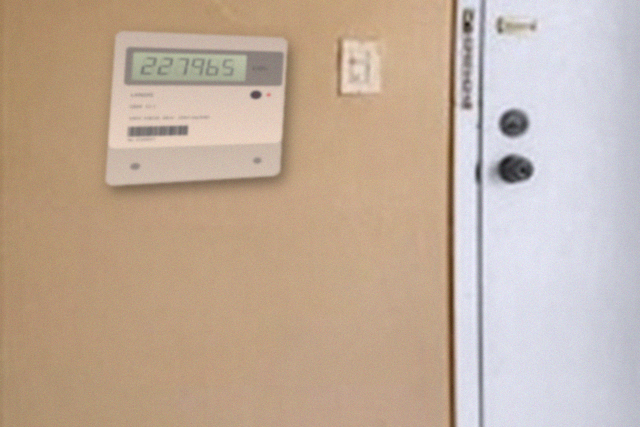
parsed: 227965 kWh
